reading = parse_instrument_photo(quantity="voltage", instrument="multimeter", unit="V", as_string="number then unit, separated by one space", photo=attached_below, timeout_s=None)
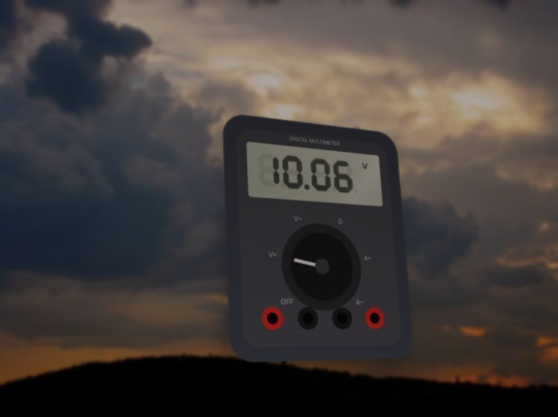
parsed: 10.06 V
